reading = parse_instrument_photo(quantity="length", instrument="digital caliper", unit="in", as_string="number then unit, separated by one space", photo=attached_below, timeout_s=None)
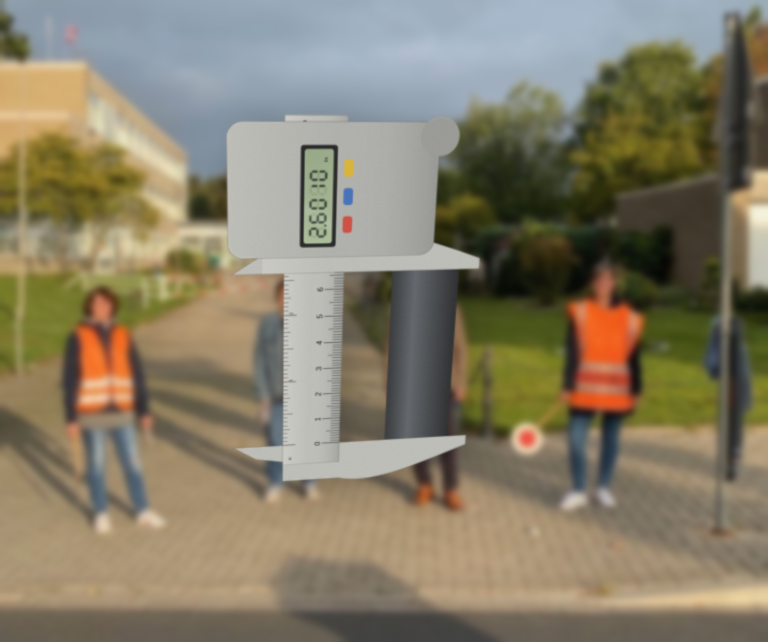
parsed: 2.6010 in
